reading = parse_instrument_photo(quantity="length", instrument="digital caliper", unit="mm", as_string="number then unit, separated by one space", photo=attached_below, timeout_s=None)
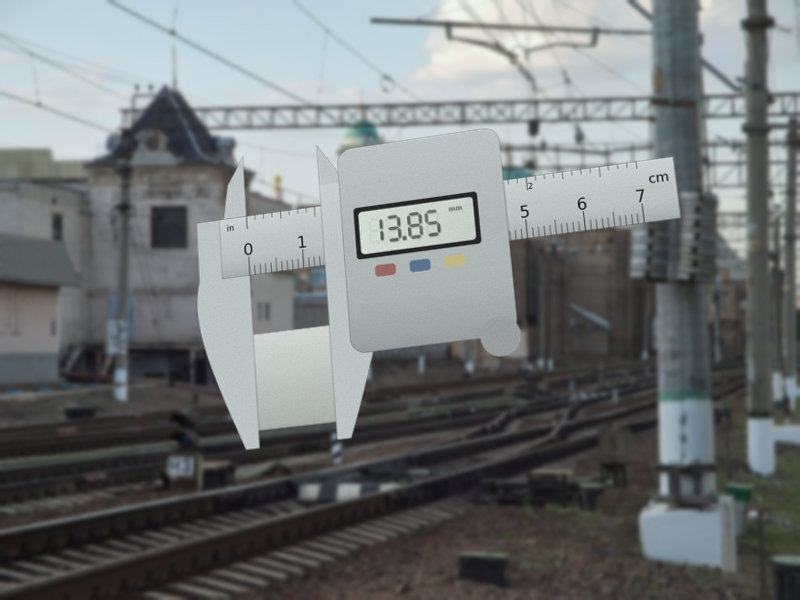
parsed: 13.85 mm
